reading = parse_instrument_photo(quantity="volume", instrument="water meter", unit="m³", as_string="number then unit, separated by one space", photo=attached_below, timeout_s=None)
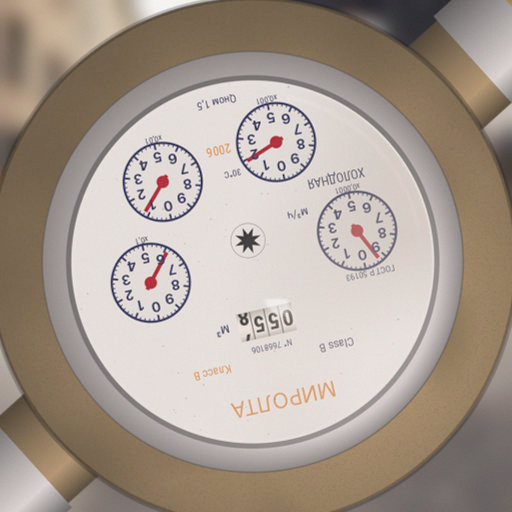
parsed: 557.6119 m³
